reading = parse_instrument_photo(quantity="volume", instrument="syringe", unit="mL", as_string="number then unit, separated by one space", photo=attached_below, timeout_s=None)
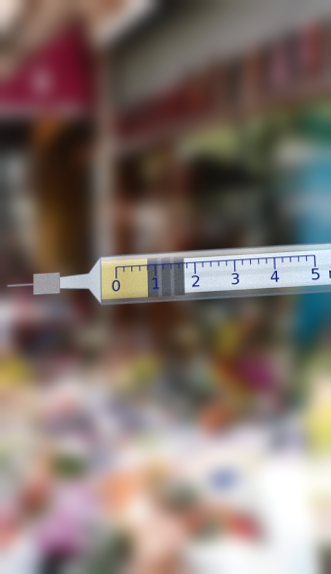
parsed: 0.8 mL
